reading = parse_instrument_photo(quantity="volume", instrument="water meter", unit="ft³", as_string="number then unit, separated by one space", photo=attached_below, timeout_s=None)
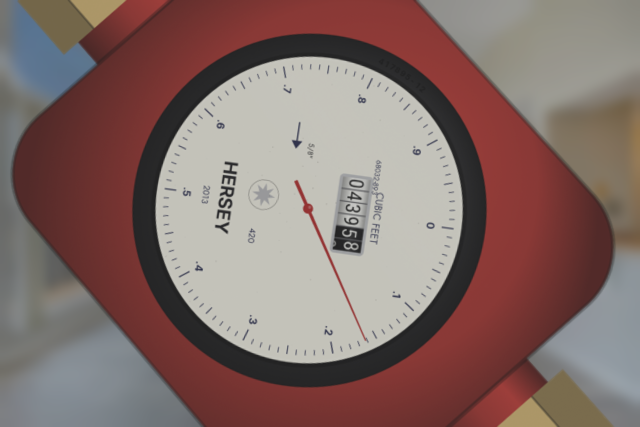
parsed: 43958.16 ft³
